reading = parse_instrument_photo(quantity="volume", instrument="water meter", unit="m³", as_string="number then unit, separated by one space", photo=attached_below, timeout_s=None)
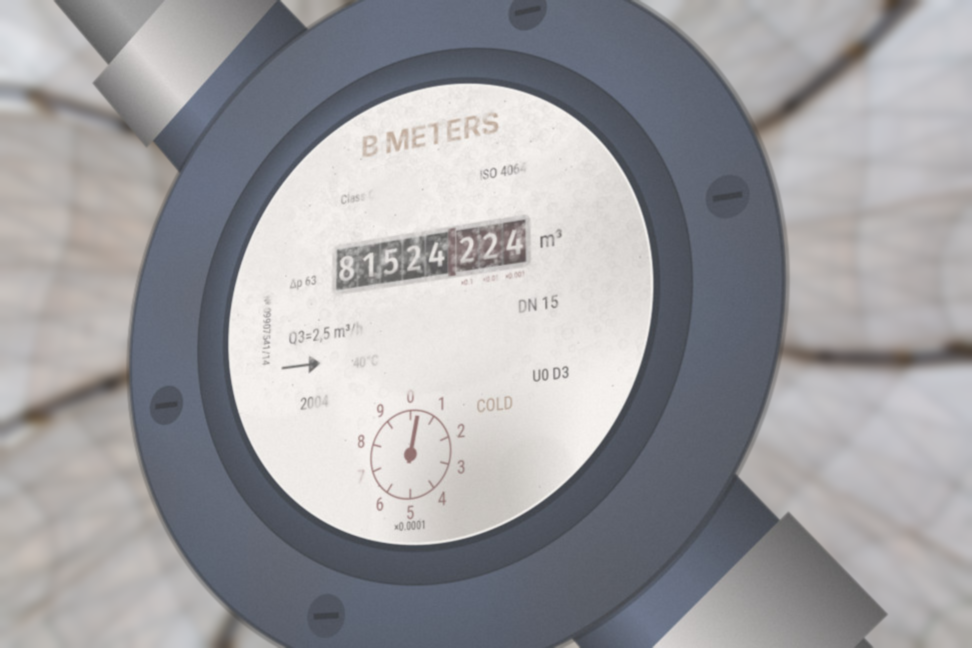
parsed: 81524.2240 m³
